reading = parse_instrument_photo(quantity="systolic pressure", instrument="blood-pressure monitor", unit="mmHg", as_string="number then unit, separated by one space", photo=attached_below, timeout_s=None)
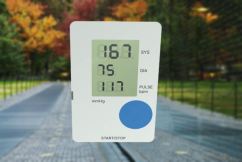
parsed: 167 mmHg
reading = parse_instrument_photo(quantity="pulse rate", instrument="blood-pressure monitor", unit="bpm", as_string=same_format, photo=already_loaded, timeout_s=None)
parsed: 117 bpm
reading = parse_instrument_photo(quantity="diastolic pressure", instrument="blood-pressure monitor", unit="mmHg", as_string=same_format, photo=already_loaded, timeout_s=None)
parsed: 75 mmHg
